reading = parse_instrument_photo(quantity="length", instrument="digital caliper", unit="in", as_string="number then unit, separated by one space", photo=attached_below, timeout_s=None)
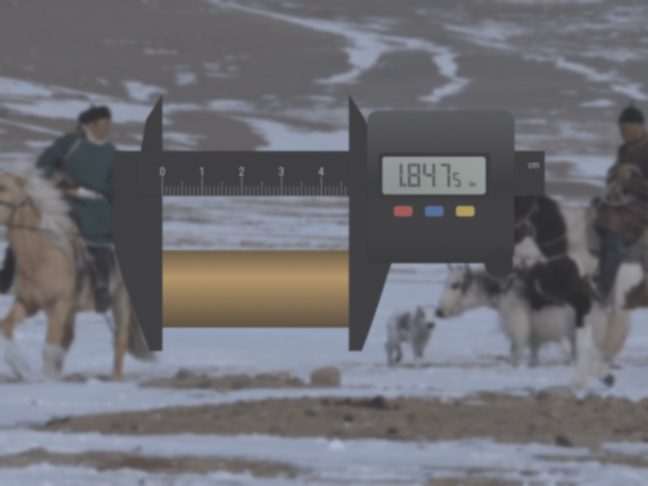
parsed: 1.8475 in
